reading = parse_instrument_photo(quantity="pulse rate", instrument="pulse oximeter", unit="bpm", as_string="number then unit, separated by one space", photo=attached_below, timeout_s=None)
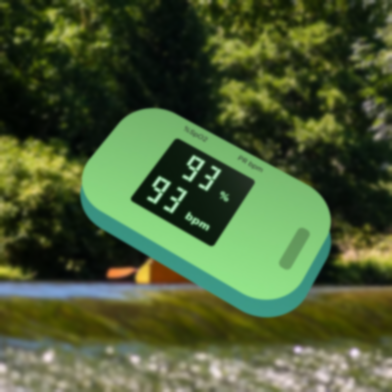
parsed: 93 bpm
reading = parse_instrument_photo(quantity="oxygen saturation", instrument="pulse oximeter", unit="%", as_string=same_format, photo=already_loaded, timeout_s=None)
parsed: 93 %
